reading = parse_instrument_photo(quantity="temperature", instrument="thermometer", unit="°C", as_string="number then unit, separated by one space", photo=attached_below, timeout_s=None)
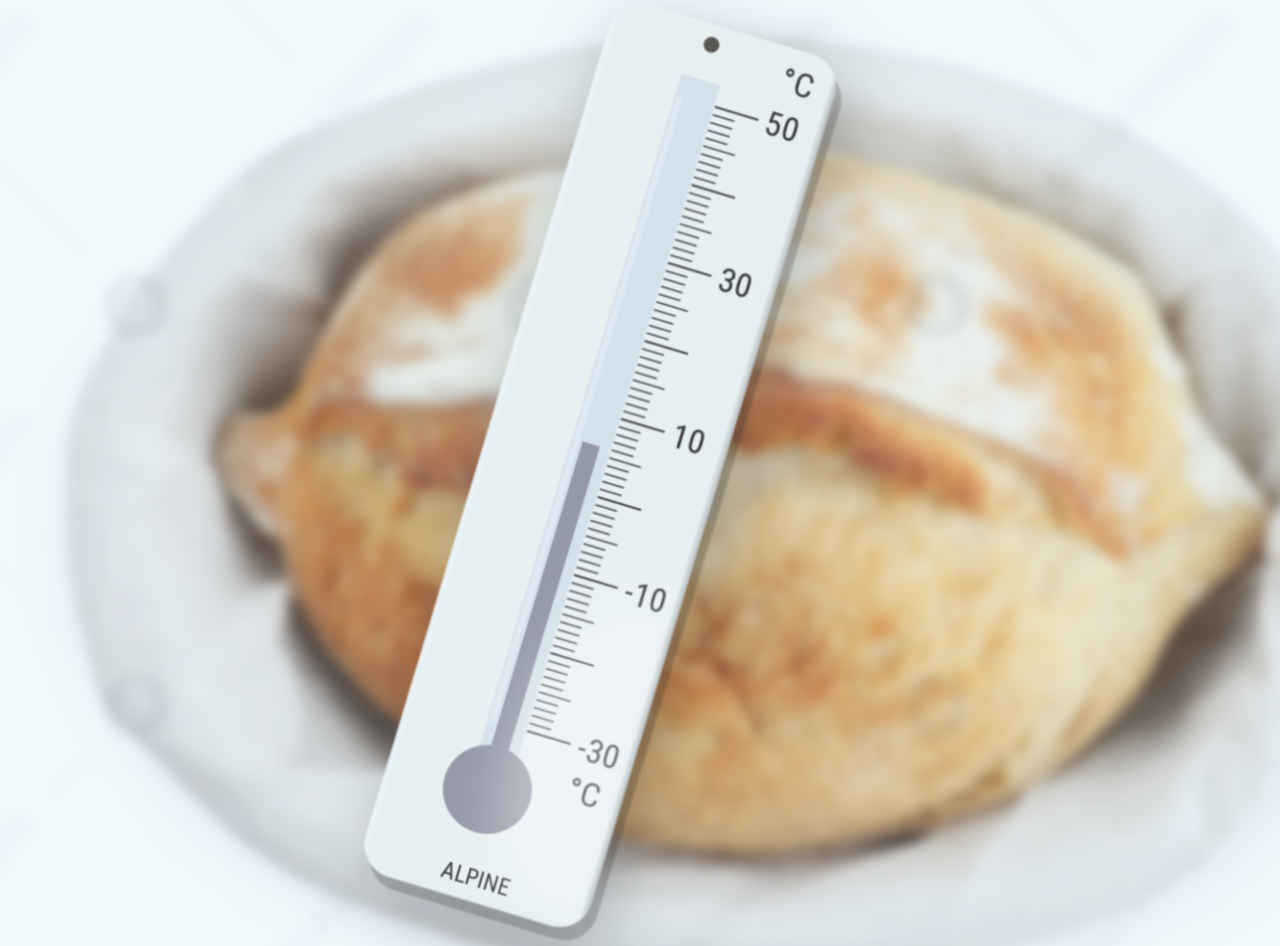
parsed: 6 °C
